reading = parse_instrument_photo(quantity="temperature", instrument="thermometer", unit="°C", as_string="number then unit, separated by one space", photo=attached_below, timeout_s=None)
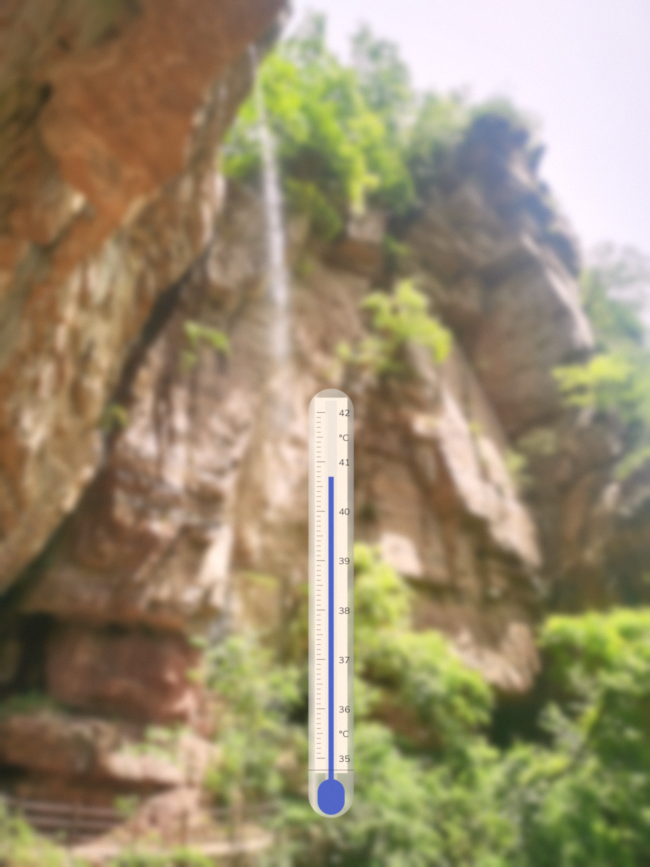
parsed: 40.7 °C
